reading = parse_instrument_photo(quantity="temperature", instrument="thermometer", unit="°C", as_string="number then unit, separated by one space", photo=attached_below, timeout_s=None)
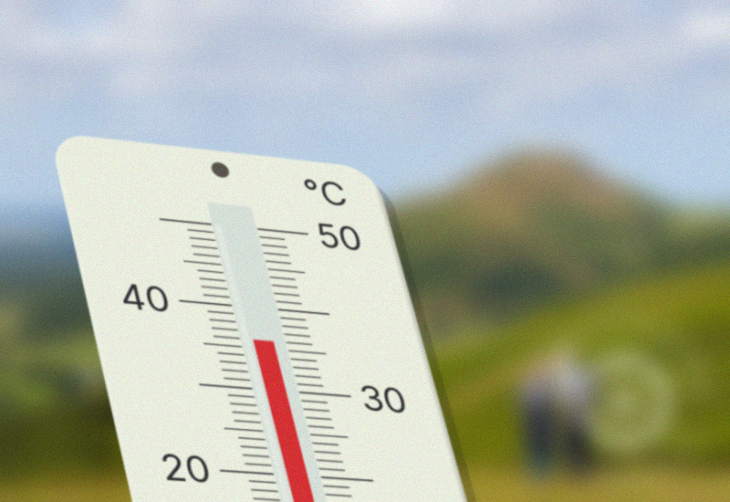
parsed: 36 °C
